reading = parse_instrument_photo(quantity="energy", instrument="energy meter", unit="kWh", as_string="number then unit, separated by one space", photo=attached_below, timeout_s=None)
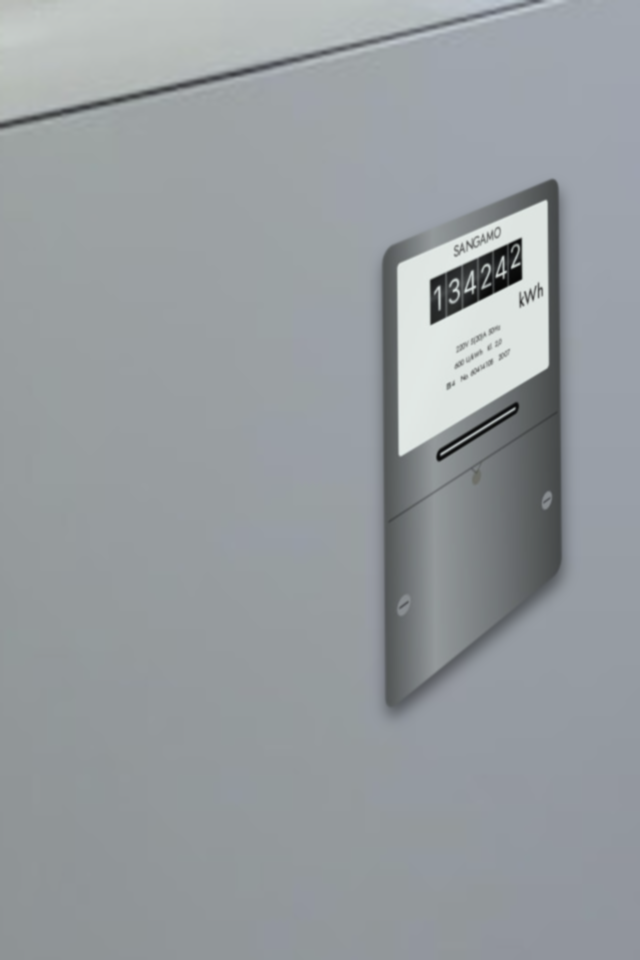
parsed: 134242 kWh
